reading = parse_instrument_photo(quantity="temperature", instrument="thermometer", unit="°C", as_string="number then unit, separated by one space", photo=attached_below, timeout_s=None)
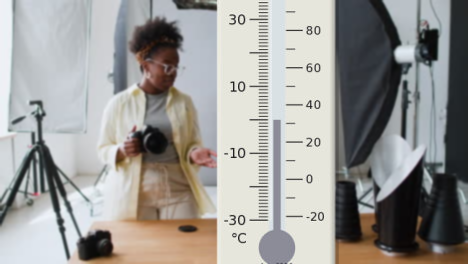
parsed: 0 °C
